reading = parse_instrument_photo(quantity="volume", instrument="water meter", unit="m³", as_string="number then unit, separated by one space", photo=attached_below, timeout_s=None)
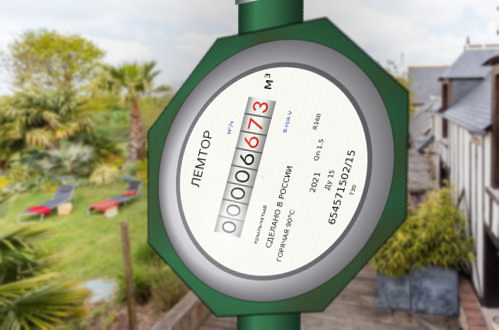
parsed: 6.673 m³
